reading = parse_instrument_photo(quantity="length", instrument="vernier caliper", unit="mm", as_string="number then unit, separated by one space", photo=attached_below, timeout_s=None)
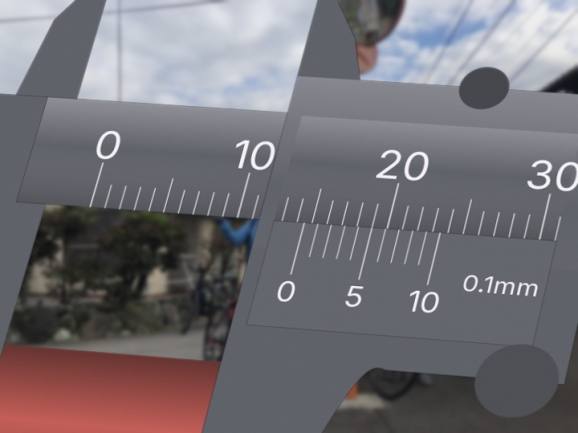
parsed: 14.5 mm
